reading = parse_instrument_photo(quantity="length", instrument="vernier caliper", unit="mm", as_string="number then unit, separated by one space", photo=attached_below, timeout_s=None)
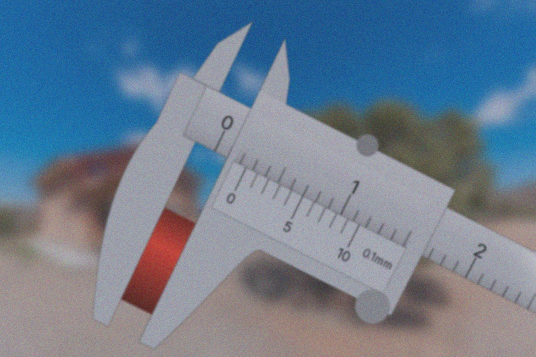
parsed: 2.5 mm
